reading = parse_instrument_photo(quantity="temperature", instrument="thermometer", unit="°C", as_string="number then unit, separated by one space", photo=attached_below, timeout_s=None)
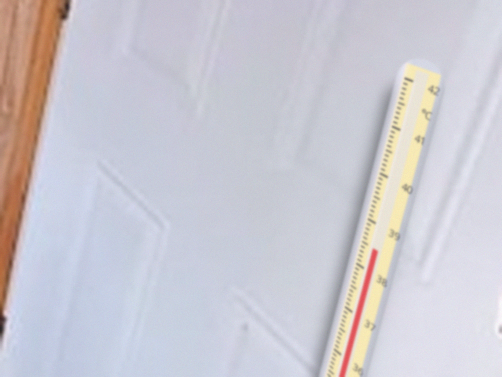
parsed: 38.5 °C
